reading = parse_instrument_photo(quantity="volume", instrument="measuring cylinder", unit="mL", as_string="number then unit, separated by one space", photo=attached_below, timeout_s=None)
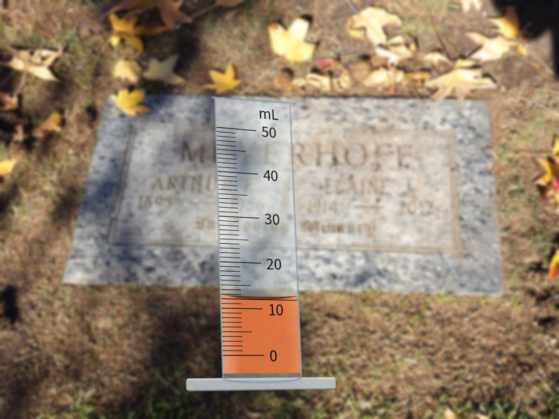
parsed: 12 mL
